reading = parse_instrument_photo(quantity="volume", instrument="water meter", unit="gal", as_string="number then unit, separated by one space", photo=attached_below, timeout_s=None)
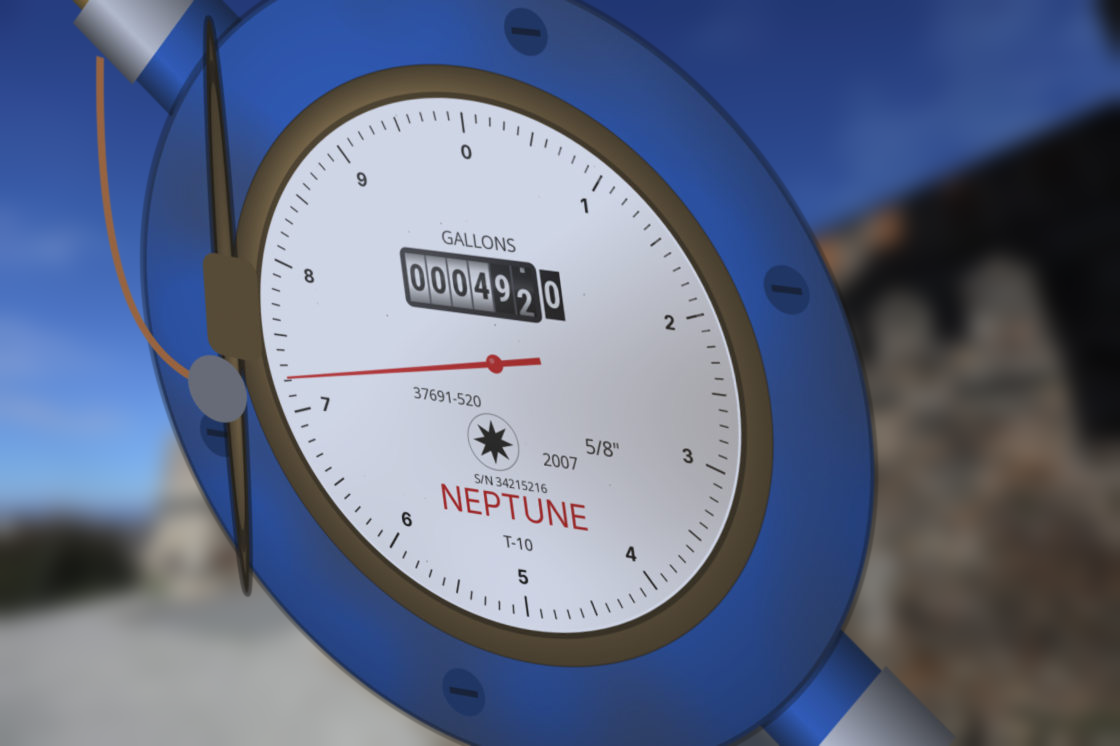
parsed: 4917.2 gal
